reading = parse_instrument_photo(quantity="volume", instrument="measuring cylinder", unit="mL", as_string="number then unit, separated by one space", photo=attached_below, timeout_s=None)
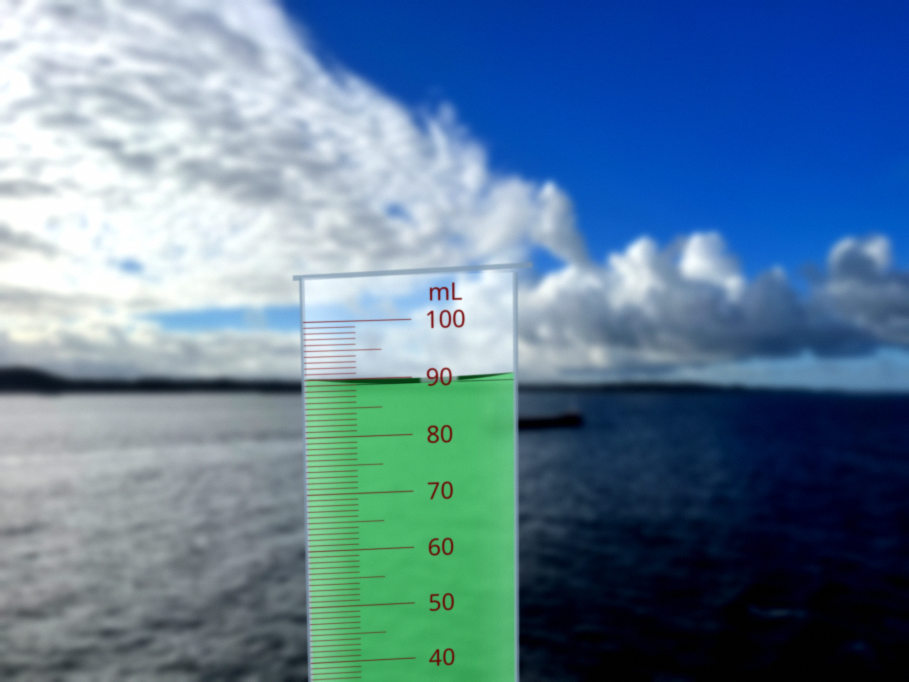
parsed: 89 mL
